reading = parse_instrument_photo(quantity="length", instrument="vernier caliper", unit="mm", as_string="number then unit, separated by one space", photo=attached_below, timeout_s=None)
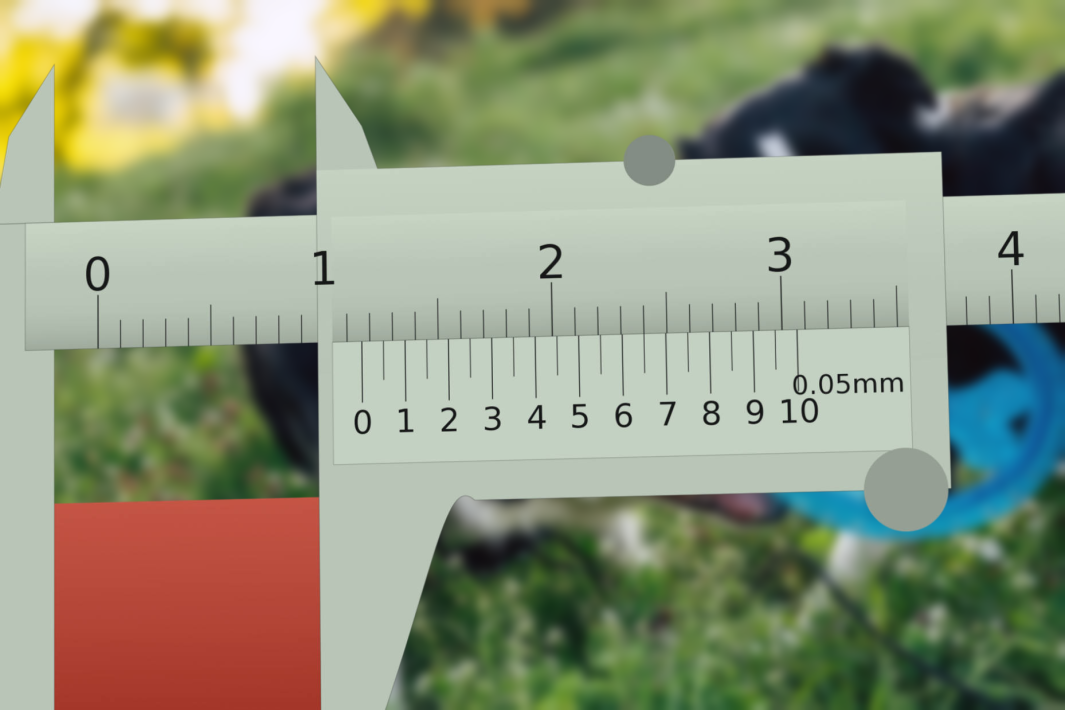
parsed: 11.65 mm
